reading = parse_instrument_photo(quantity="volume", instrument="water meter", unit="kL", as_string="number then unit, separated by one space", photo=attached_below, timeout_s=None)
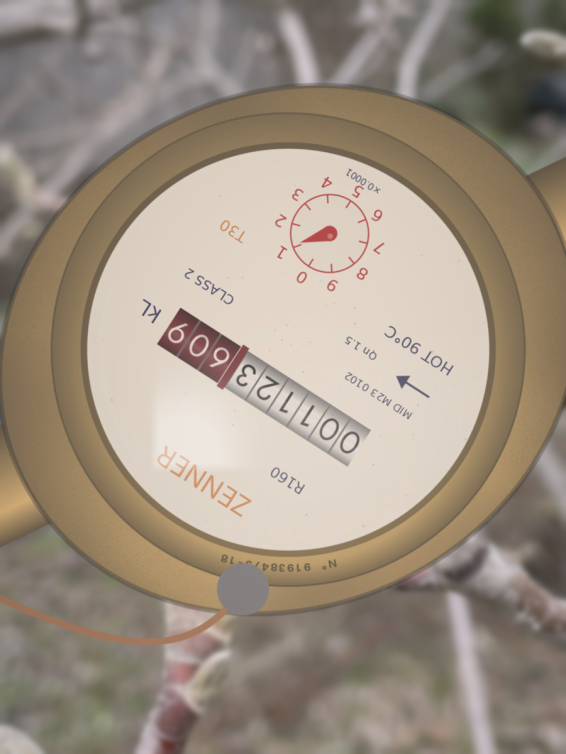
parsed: 1123.6091 kL
